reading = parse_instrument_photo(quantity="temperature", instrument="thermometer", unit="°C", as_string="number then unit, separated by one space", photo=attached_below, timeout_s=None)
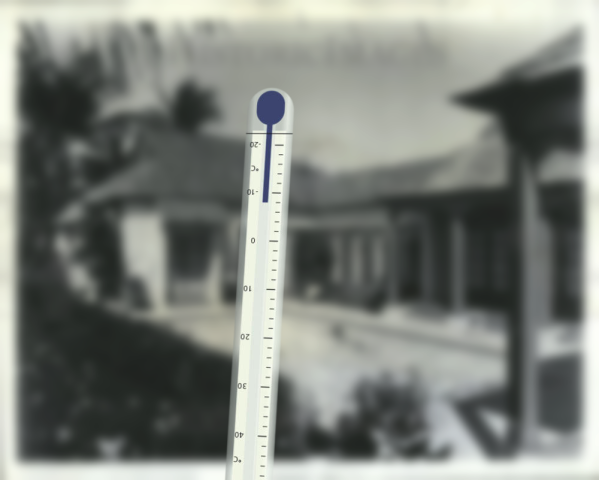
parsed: -8 °C
